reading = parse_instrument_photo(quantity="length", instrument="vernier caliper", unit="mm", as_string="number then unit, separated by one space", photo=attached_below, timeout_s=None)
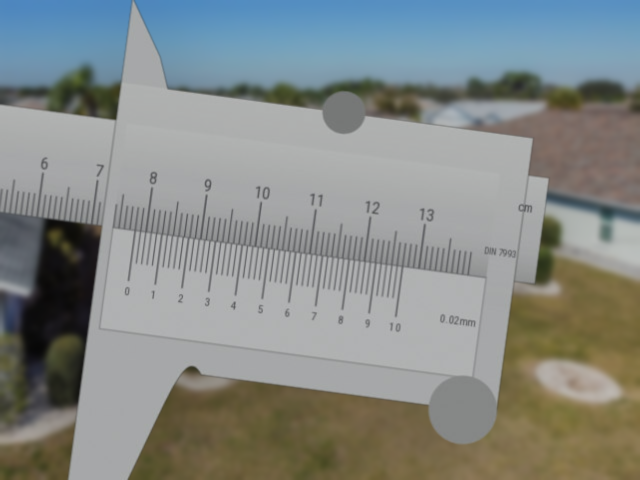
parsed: 78.0 mm
